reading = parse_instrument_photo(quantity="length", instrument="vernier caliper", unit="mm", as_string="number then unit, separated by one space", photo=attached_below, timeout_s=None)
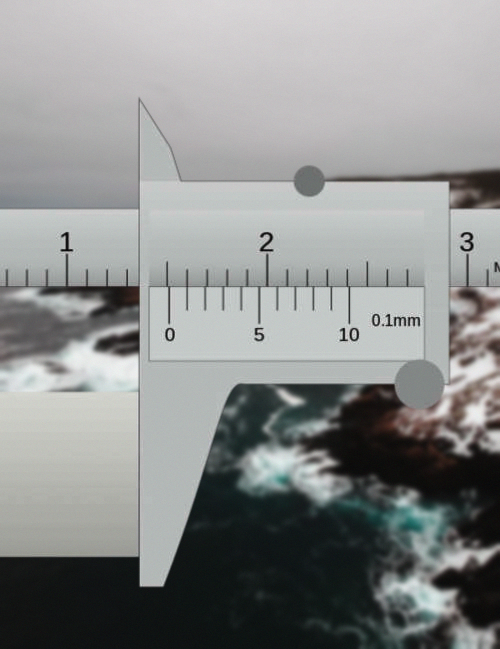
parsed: 15.1 mm
